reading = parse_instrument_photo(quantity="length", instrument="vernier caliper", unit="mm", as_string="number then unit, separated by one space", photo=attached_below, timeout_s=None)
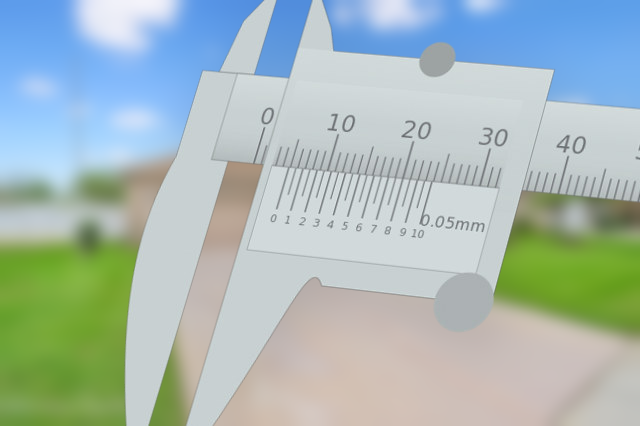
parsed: 4.8 mm
